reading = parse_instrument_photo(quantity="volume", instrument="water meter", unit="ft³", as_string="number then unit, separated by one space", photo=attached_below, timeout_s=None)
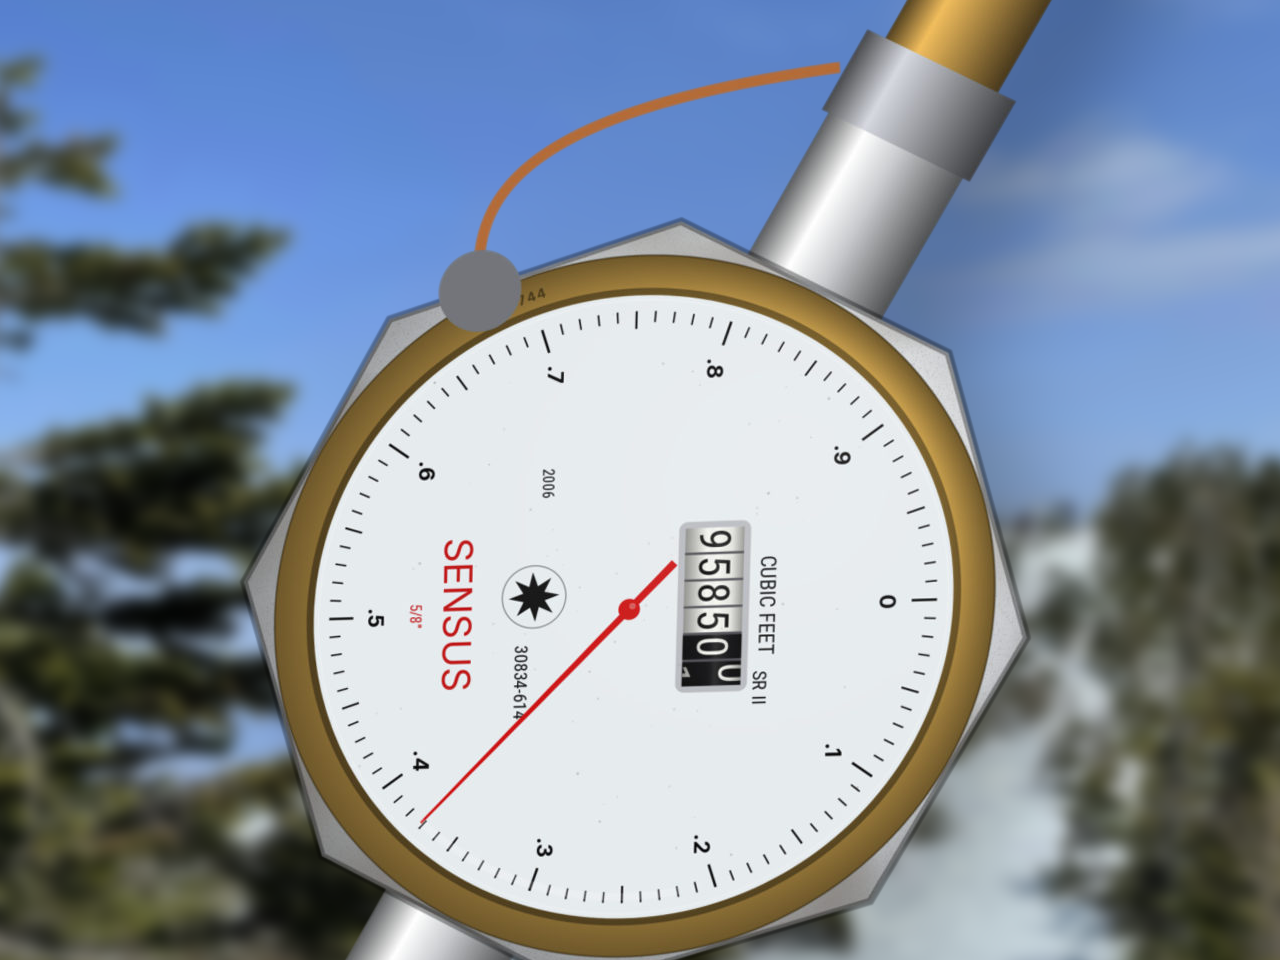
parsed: 958500.37 ft³
